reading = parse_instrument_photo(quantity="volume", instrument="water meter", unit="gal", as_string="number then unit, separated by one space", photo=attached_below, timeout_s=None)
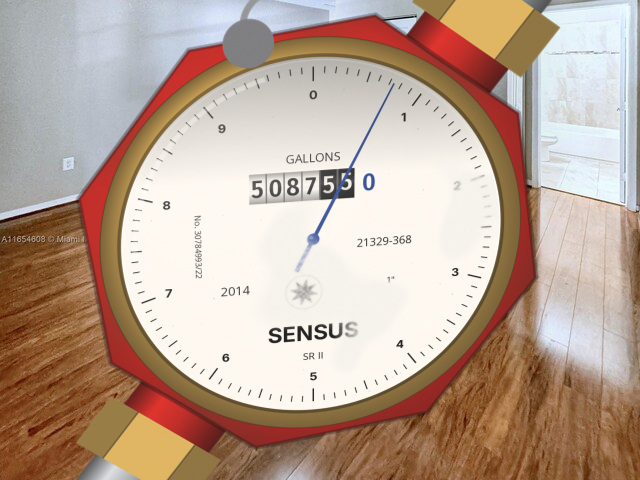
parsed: 5087550.7 gal
